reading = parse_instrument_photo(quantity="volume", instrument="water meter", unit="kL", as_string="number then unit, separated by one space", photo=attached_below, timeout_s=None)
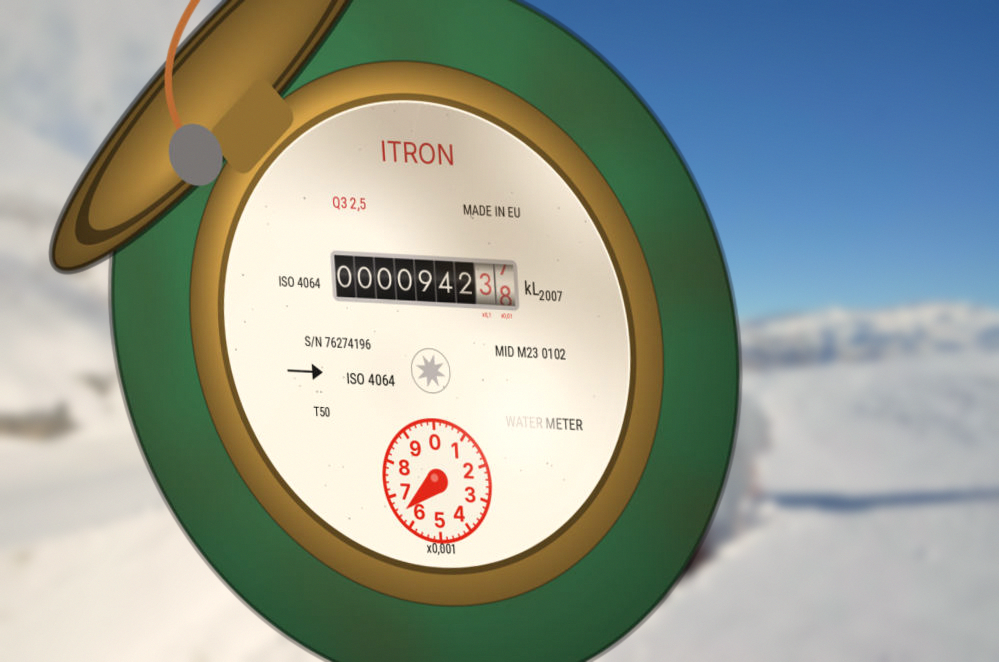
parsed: 942.376 kL
